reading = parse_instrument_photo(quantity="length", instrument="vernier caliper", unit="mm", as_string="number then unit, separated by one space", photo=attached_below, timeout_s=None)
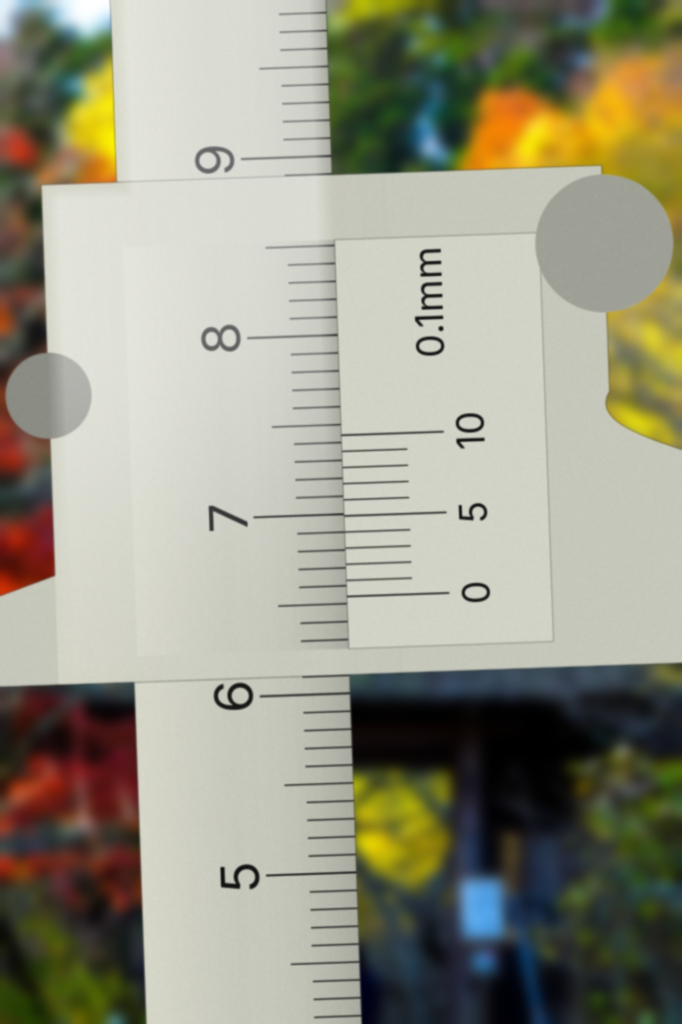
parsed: 65.4 mm
